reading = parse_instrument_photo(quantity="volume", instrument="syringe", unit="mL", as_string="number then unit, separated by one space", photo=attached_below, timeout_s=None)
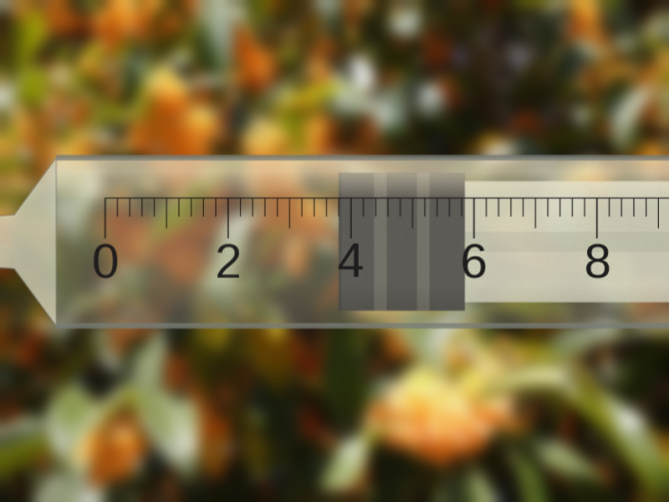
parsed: 3.8 mL
